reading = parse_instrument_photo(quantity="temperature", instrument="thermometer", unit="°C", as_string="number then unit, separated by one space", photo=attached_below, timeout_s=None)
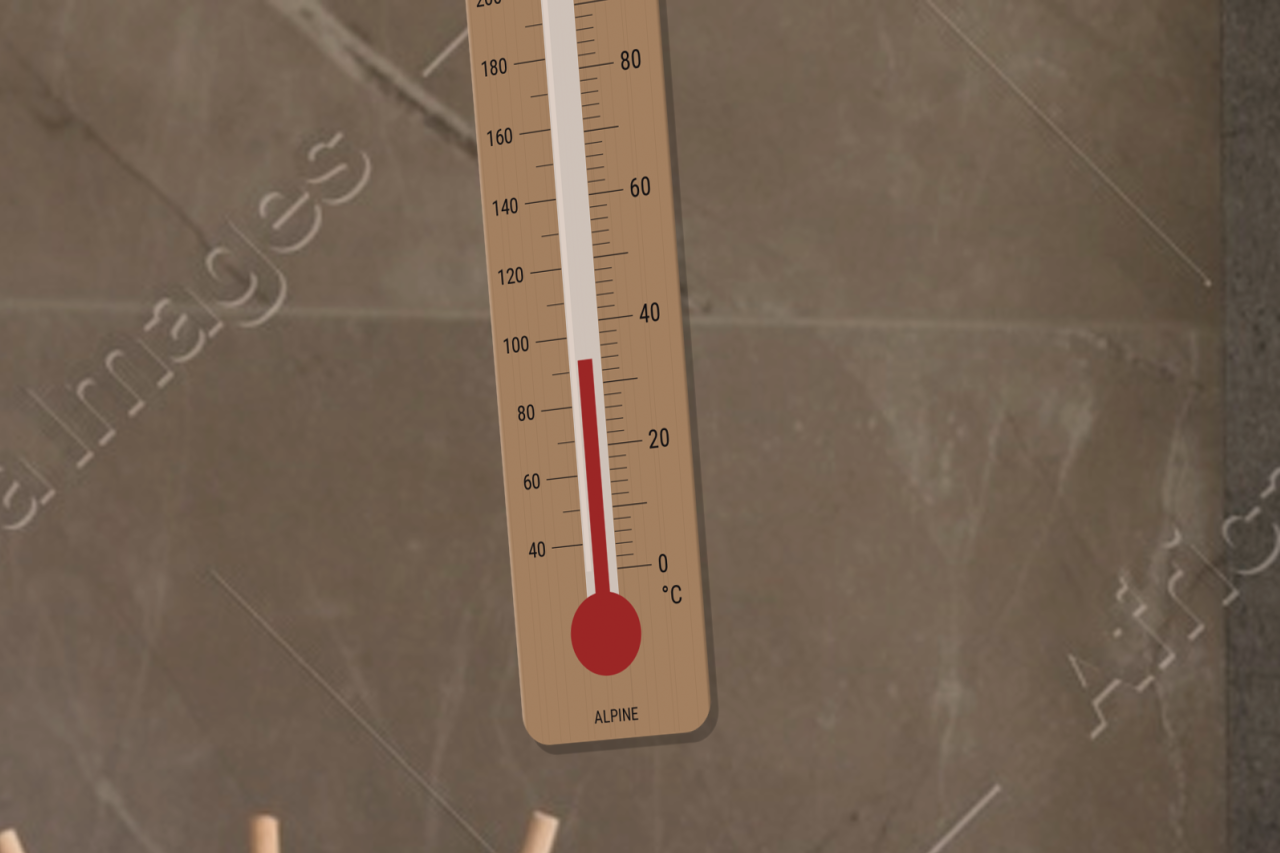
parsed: 34 °C
